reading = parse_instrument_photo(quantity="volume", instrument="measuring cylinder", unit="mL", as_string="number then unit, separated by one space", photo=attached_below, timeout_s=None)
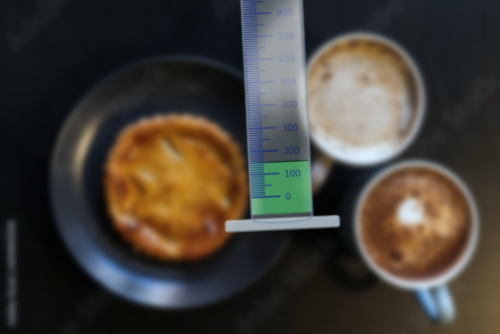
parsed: 150 mL
